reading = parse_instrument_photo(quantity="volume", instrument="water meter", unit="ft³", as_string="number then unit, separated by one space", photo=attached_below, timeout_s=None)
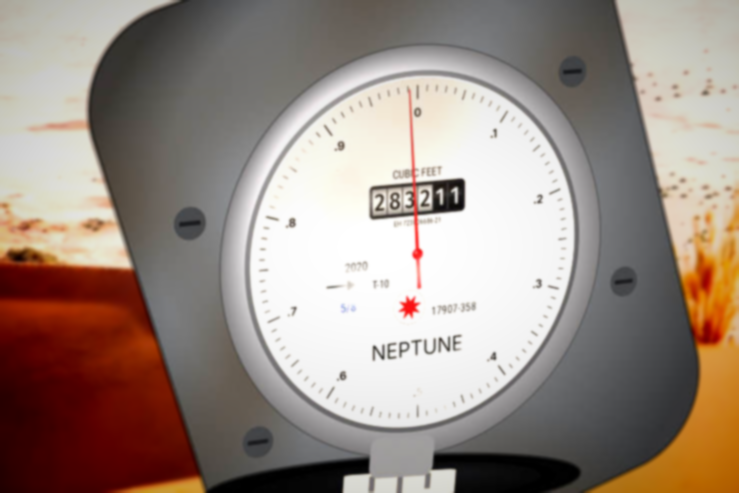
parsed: 283210.99 ft³
